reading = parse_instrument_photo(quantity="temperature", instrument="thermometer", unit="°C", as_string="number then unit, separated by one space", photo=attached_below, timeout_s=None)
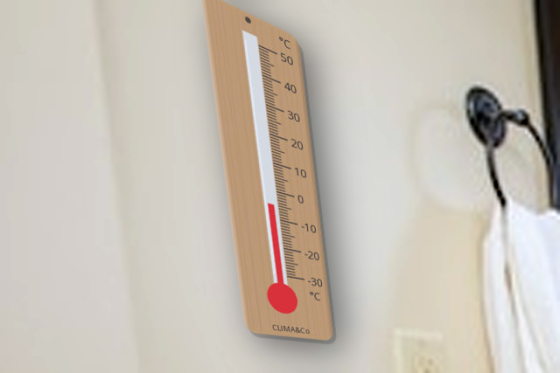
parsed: -5 °C
